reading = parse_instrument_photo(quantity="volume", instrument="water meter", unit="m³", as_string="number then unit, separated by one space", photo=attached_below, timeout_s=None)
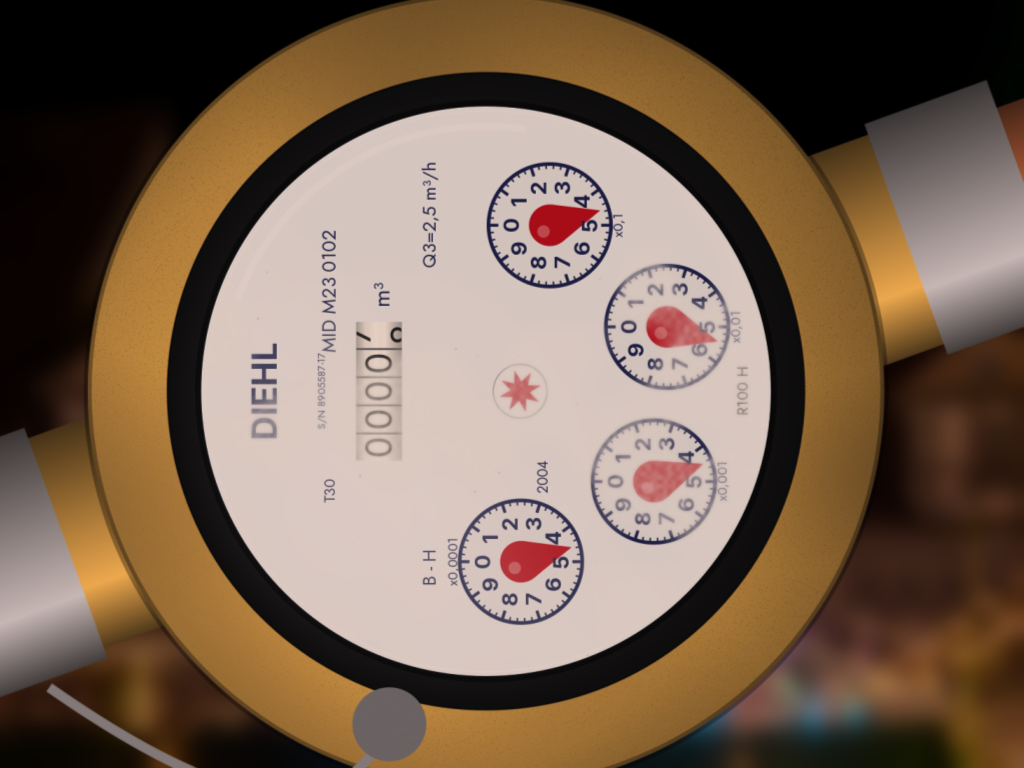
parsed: 7.4544 m³
